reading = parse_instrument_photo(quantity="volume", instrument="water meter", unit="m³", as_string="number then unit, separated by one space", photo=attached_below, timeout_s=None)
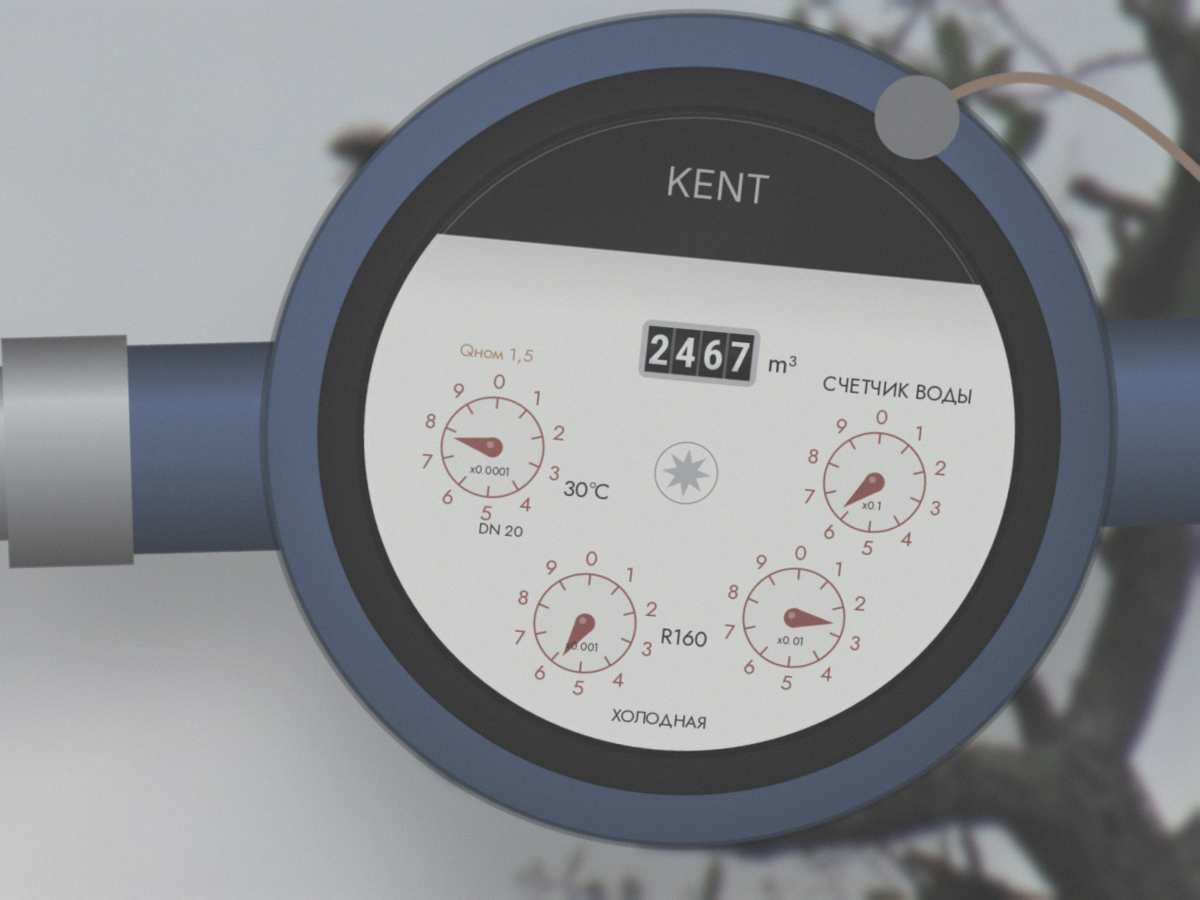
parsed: 2467.6257 m³
